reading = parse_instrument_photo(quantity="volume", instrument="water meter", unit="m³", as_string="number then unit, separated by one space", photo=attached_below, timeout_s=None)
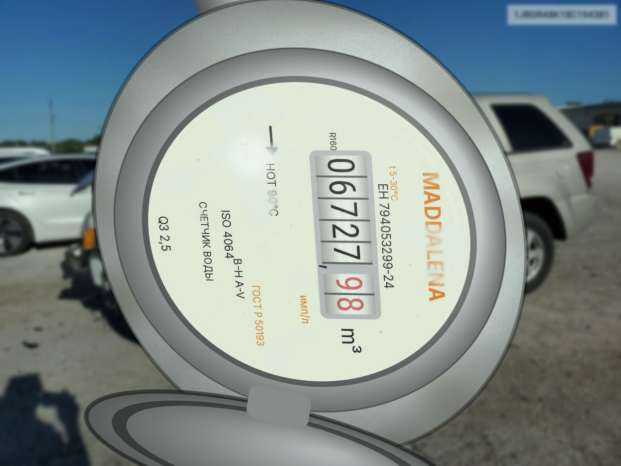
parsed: 6727.98 m³
